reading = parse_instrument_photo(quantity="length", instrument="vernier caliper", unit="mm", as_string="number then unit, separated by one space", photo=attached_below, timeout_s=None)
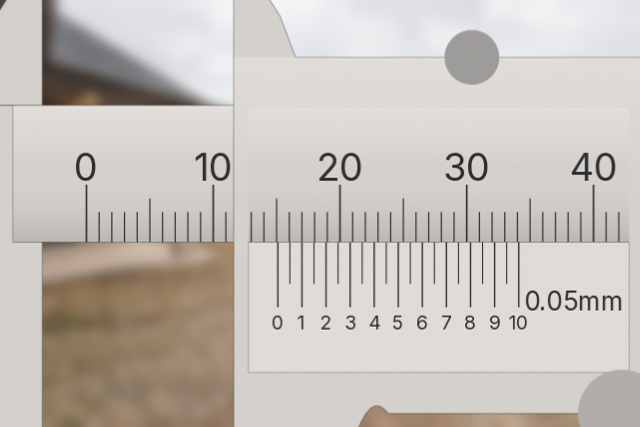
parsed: 15.1 mm
